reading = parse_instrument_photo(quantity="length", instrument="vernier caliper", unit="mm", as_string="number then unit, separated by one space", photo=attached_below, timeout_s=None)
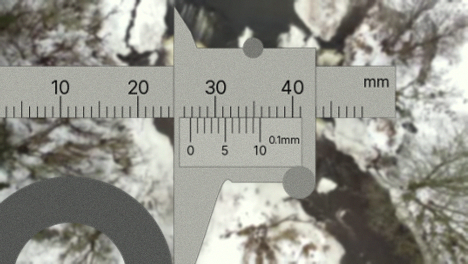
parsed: 26.8 mm
